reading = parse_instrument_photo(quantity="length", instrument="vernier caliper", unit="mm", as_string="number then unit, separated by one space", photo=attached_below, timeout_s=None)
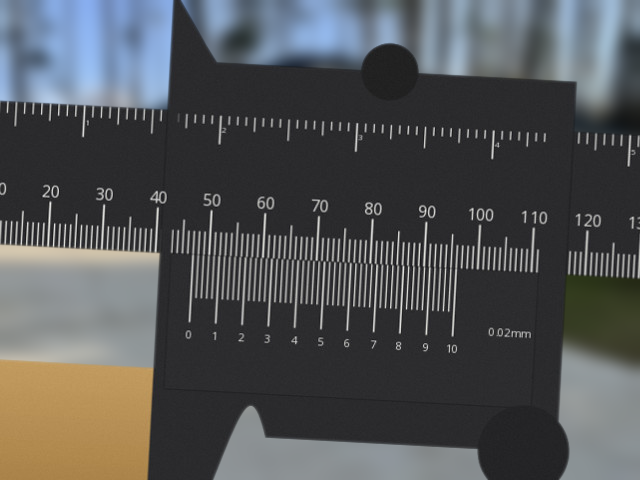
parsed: 47.0 mm
